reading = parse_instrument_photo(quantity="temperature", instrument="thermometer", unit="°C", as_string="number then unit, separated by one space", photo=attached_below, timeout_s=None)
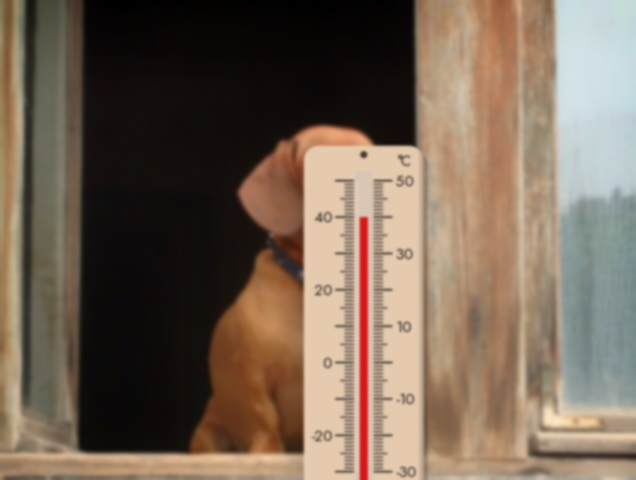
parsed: 40 °C
